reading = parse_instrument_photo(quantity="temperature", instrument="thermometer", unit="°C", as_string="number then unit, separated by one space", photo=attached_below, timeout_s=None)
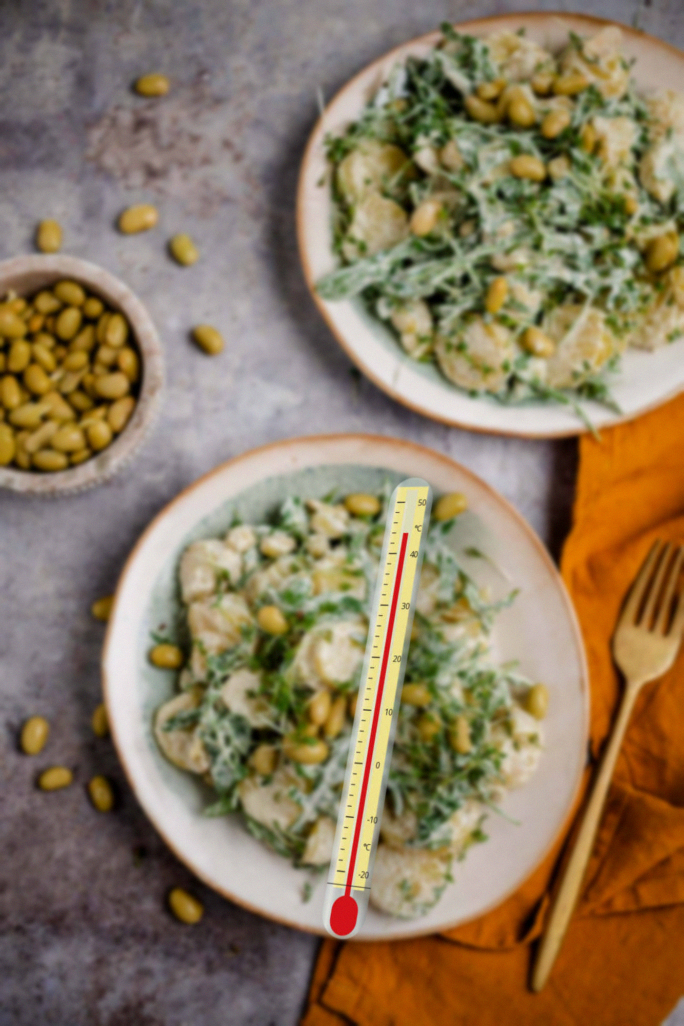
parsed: 44 °C
